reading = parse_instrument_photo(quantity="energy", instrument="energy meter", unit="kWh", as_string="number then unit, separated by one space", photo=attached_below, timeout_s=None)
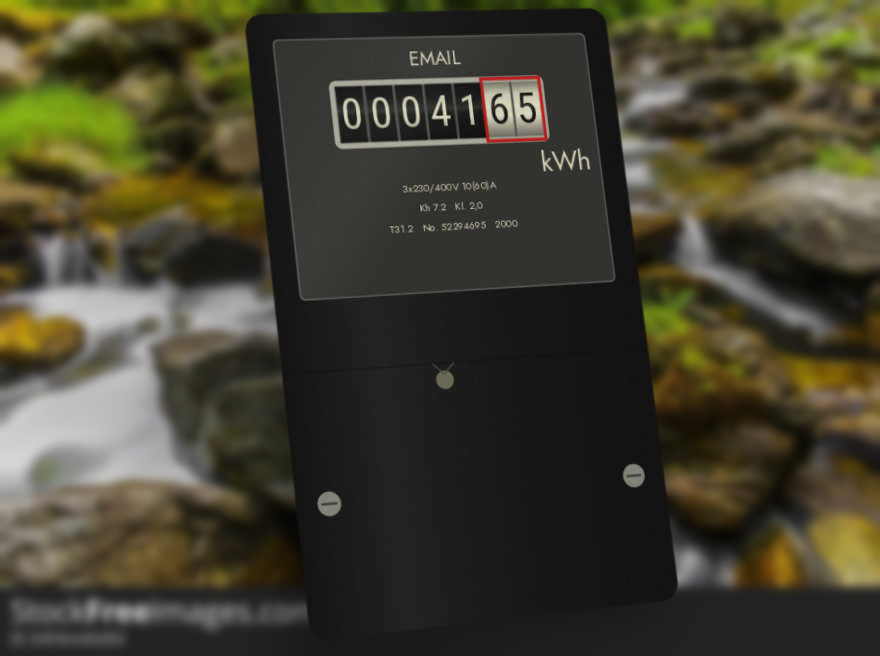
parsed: 41.65 kWh
